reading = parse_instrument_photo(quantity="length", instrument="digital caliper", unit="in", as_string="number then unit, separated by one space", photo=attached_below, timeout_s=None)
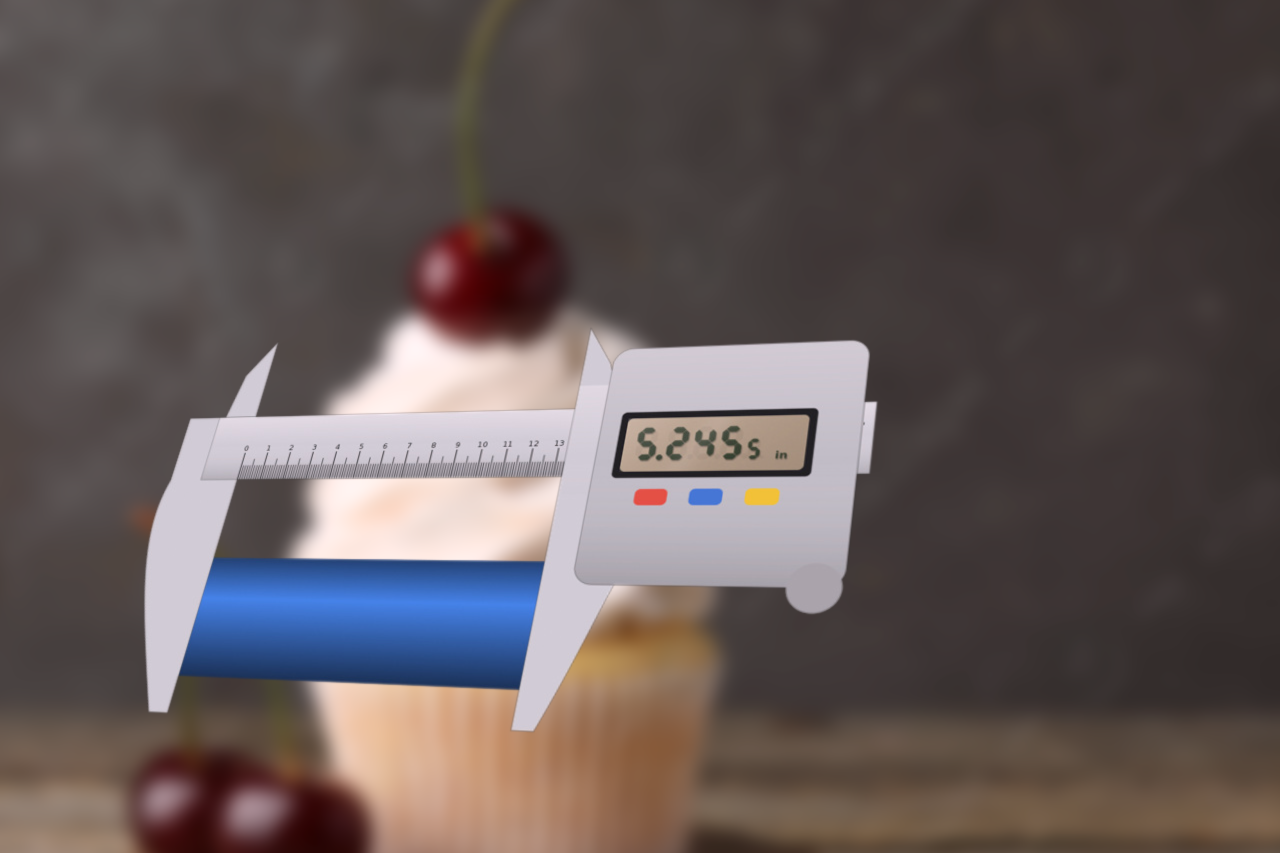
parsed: 5.2455 in
